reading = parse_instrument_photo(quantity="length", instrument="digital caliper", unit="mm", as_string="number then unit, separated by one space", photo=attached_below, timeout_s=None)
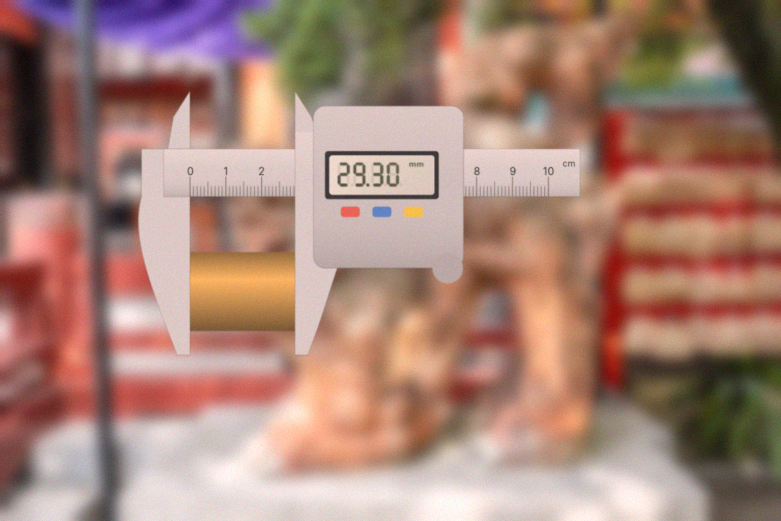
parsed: 29.30 mm
